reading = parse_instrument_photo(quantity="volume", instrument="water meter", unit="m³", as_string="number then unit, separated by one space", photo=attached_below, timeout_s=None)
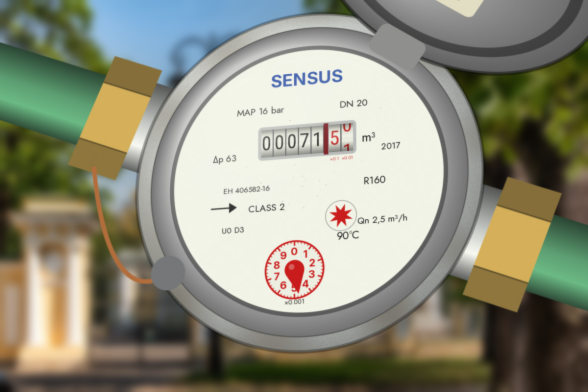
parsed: 71.504 m³
